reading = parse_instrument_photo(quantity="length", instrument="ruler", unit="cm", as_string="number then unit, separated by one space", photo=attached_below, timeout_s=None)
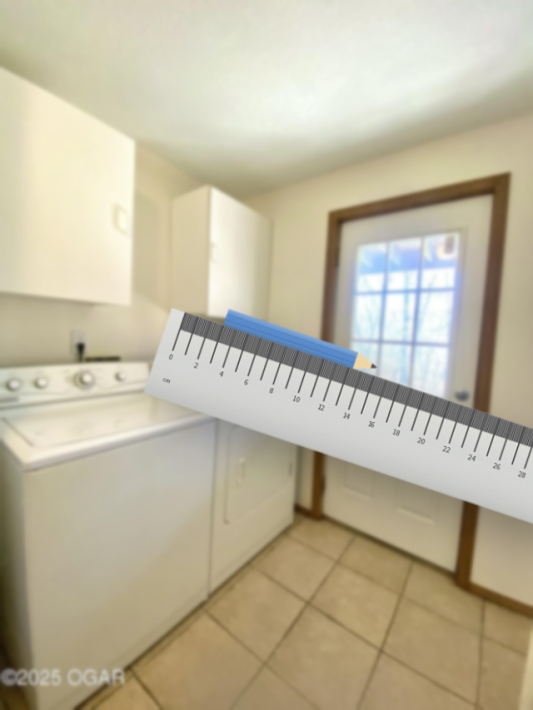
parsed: 12 cm
